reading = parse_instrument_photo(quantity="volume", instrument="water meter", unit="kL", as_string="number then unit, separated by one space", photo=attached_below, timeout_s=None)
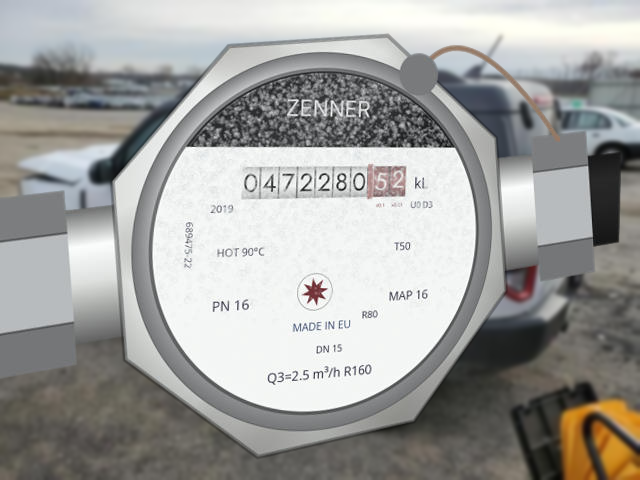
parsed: 472280.52 kL
